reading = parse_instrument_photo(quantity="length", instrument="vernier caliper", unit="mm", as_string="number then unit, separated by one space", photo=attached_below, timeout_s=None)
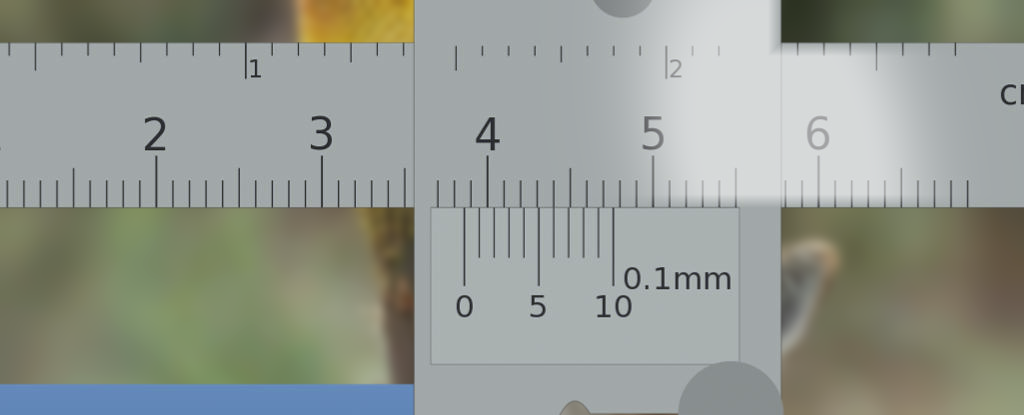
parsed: 38.6 mm
